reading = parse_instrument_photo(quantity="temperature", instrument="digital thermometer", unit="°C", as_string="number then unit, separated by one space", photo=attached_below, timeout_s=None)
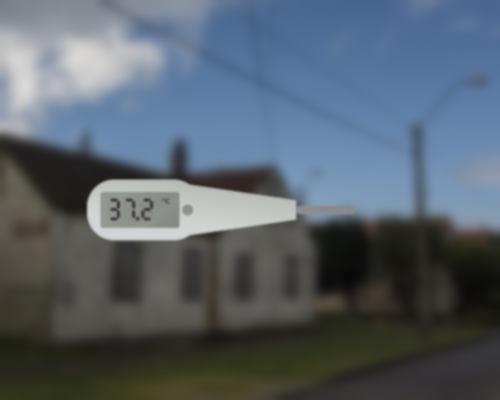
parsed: 37.2 °C
